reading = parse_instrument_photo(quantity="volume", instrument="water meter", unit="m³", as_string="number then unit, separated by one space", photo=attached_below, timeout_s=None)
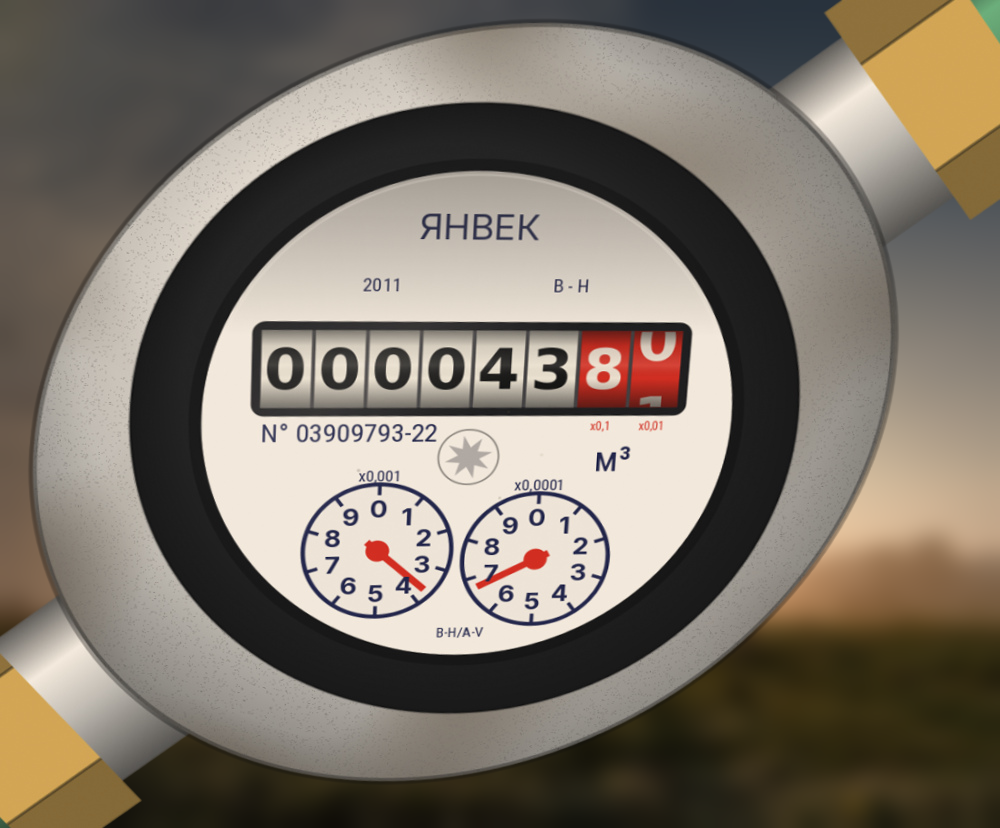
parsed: 43.8036 m³
